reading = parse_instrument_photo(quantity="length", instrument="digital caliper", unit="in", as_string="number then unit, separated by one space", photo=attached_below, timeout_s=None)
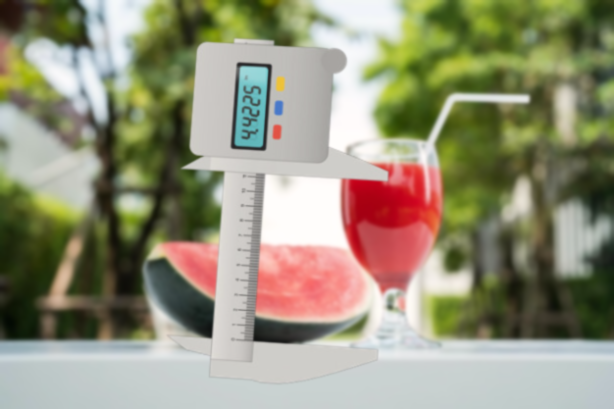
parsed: 4.4225 in
